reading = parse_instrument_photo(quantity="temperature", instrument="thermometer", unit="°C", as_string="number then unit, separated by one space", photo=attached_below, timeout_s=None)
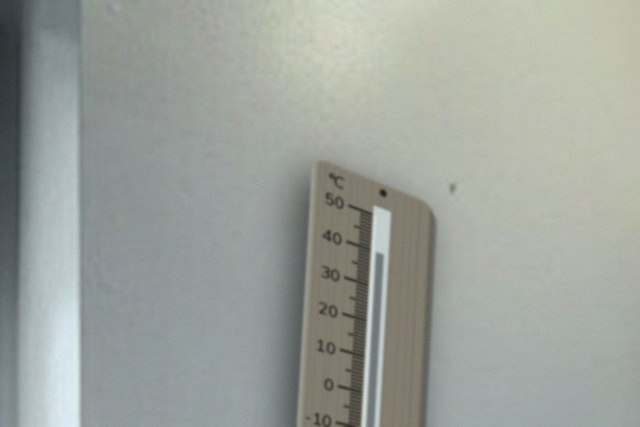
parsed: 40 °C
